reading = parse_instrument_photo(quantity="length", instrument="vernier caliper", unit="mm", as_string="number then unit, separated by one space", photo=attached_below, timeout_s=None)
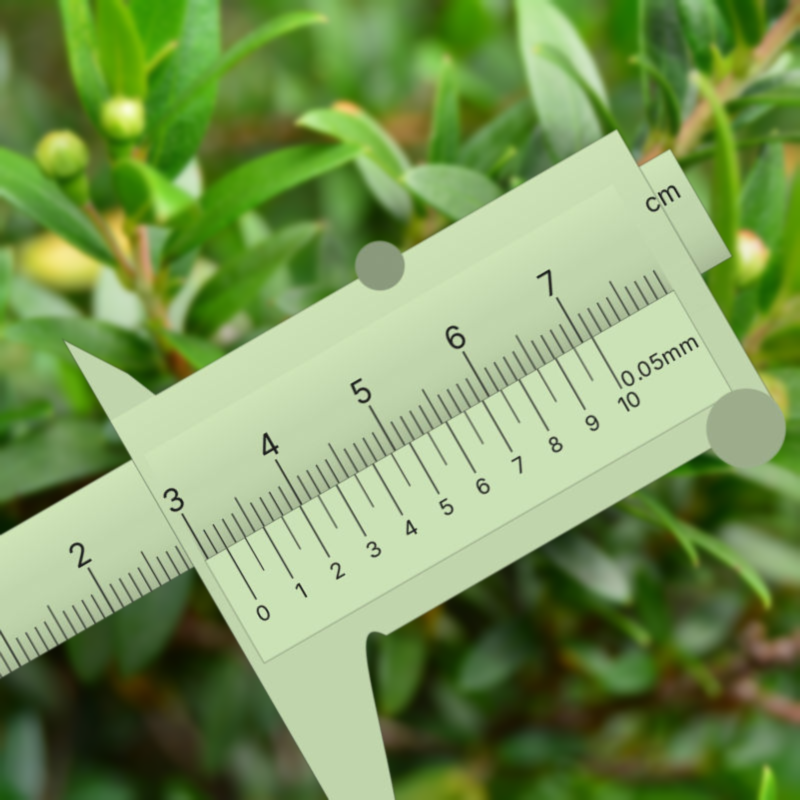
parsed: 32.0 mm
